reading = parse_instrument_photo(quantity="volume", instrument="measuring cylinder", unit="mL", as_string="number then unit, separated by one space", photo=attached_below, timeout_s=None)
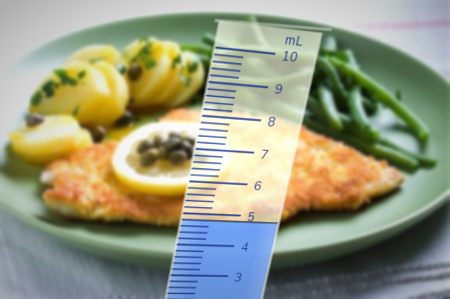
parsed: 4.8 mL
